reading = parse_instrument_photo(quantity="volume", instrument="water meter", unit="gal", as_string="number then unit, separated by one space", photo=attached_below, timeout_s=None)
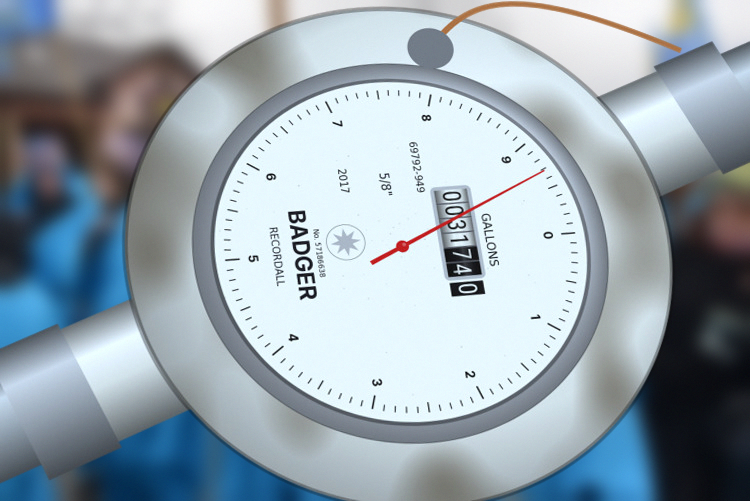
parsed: 31739.3 gal
